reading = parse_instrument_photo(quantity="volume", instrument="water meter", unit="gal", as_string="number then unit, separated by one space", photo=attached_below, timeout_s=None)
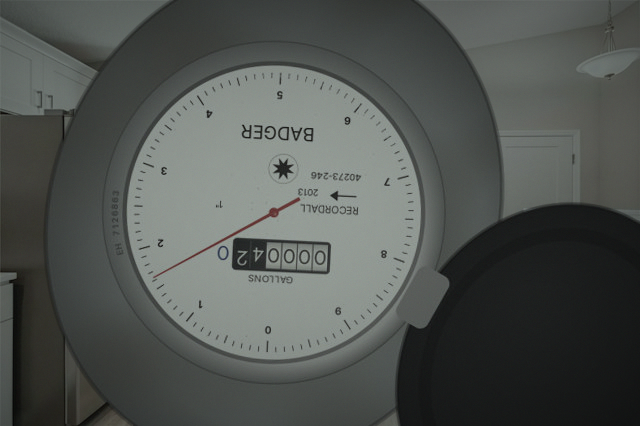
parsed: 421.6 gal
